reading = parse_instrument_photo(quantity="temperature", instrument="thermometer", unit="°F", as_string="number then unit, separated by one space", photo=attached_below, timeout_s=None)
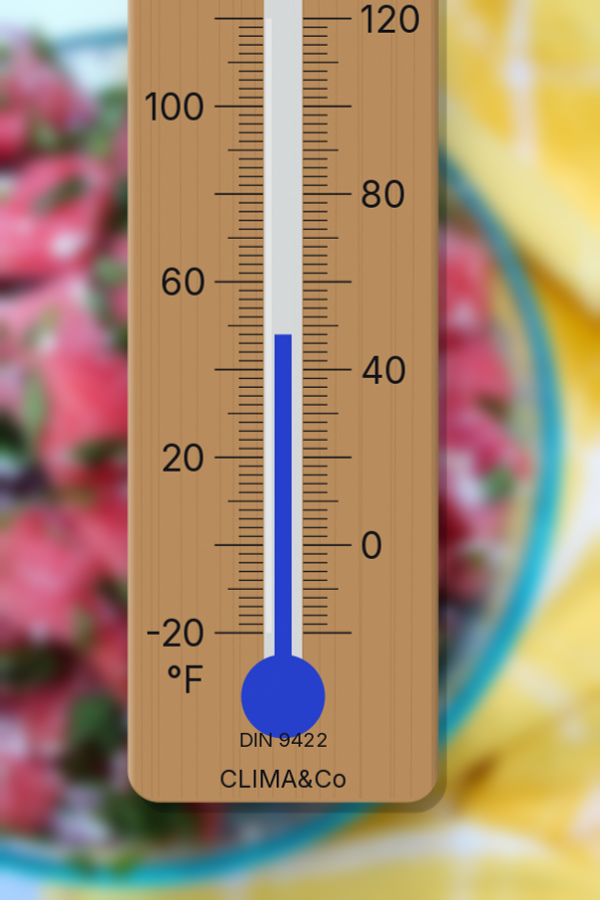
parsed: 48 °F
